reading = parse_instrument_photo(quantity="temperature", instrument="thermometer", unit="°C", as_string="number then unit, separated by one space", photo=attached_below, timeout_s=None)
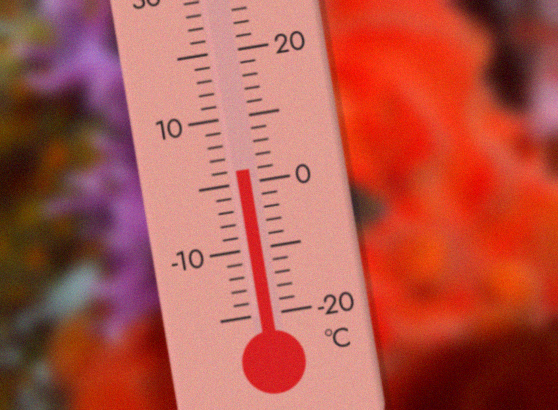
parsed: 2 °C
